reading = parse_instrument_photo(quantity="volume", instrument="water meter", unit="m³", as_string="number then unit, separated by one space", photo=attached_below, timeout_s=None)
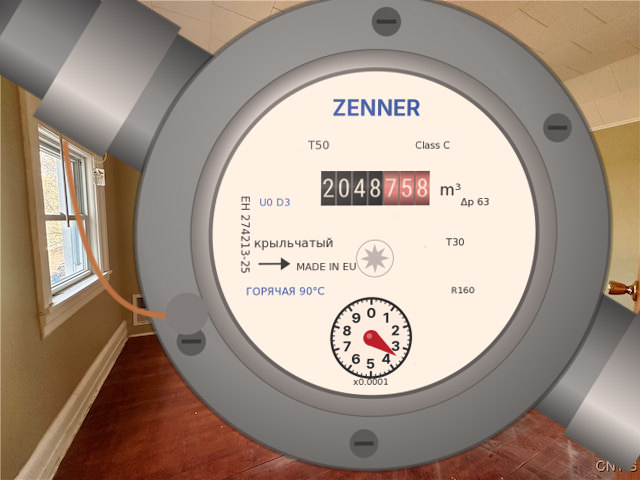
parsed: 2048.7583 m³
